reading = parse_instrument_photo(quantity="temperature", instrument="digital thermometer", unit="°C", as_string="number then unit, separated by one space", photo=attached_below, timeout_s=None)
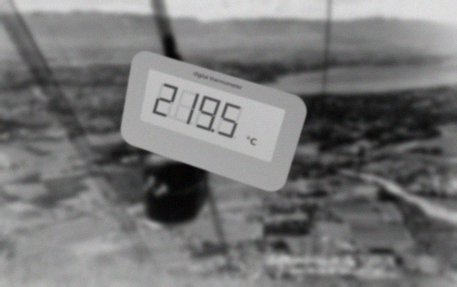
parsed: 219.5 °C
